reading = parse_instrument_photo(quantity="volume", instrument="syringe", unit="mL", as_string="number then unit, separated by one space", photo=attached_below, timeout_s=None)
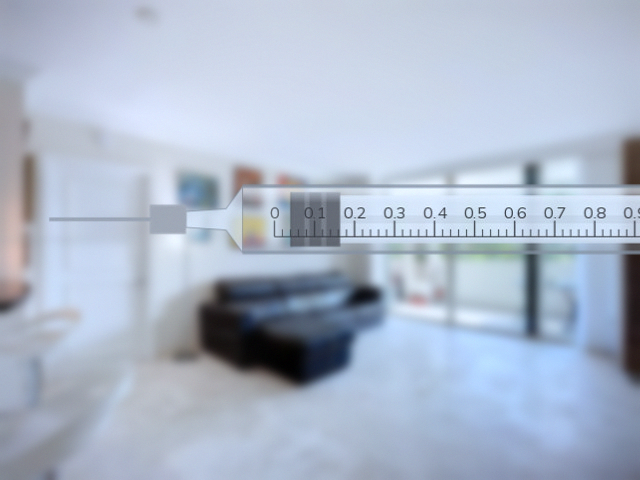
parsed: 0.04 mL
